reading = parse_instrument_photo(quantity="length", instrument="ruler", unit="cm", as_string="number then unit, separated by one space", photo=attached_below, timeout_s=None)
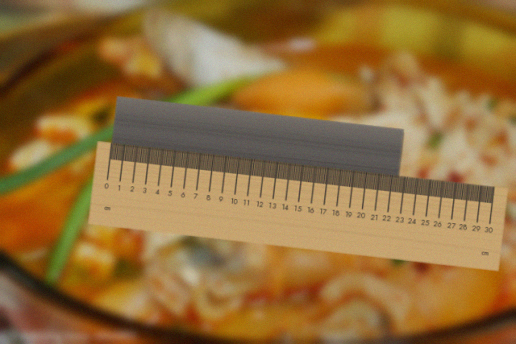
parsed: 22.5 cm
